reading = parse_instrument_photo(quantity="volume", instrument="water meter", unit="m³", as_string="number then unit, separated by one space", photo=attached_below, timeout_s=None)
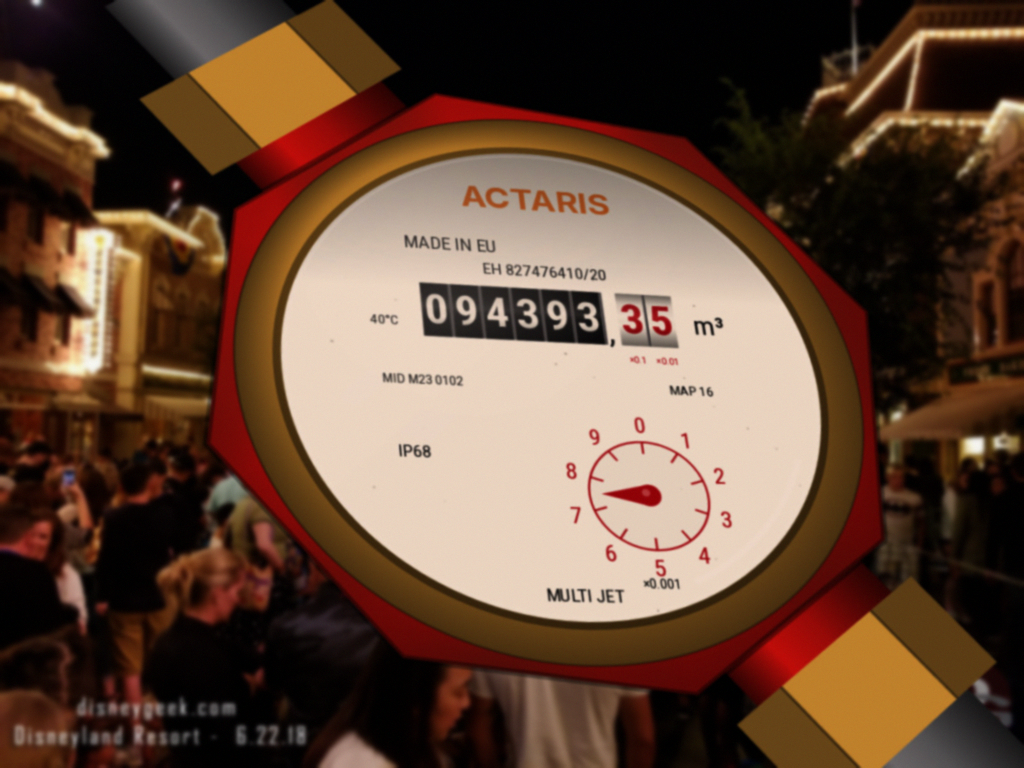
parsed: 94393.357 m³
